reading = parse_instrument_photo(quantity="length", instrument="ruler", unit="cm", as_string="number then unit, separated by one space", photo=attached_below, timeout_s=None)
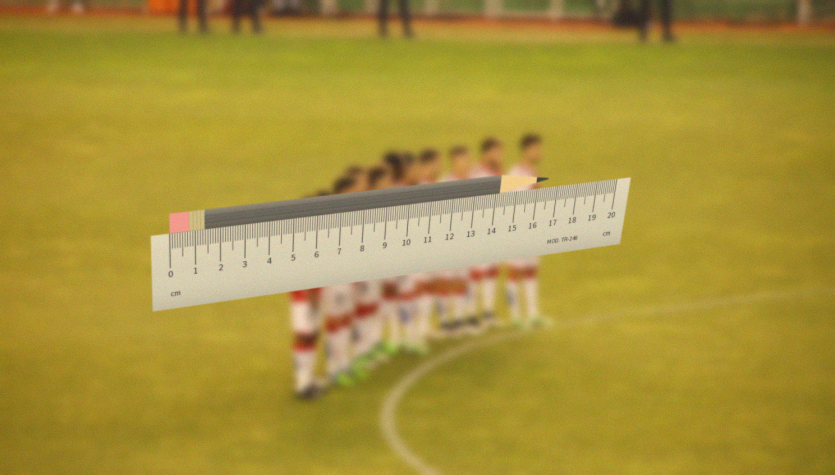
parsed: 16.5 cm
